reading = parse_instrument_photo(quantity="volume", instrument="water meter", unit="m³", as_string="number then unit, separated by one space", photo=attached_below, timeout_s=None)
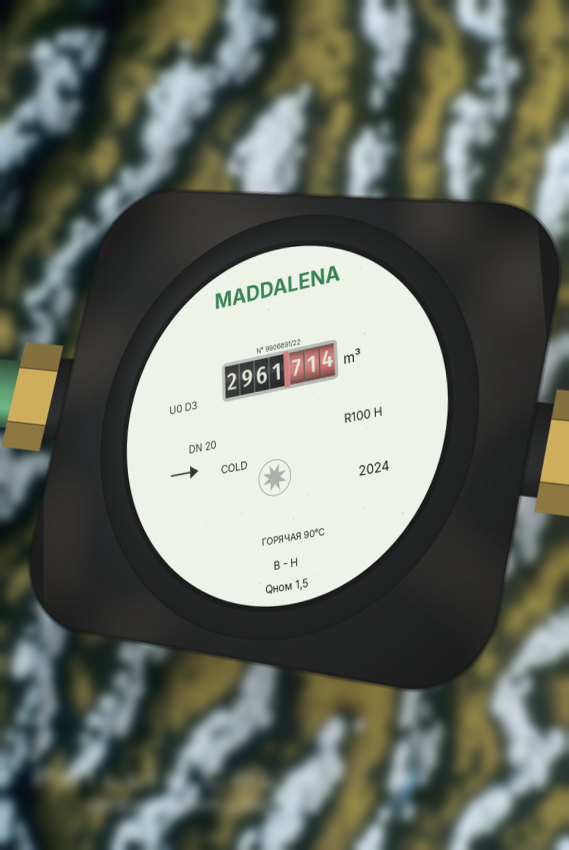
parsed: 2961.714 m³
